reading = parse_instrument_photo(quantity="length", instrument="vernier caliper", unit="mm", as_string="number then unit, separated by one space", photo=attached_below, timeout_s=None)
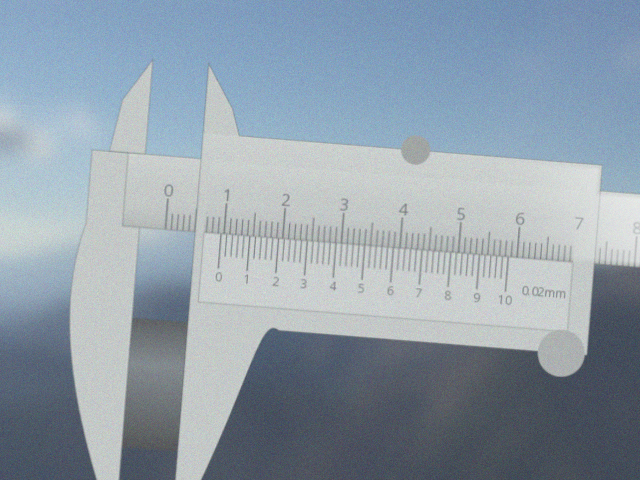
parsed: 9.5 mm
